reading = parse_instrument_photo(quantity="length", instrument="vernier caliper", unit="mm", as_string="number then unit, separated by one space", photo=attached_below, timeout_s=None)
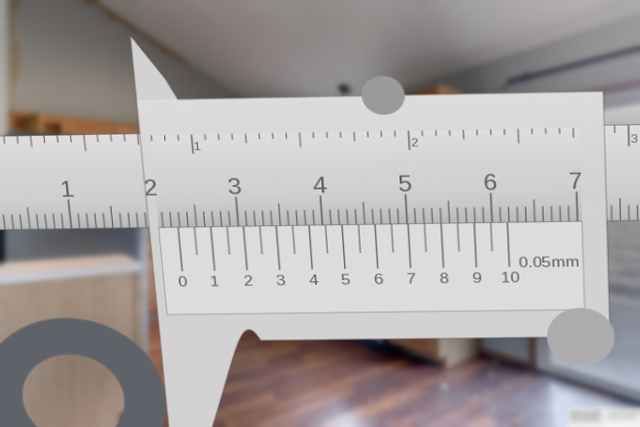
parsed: 22.8 mm
